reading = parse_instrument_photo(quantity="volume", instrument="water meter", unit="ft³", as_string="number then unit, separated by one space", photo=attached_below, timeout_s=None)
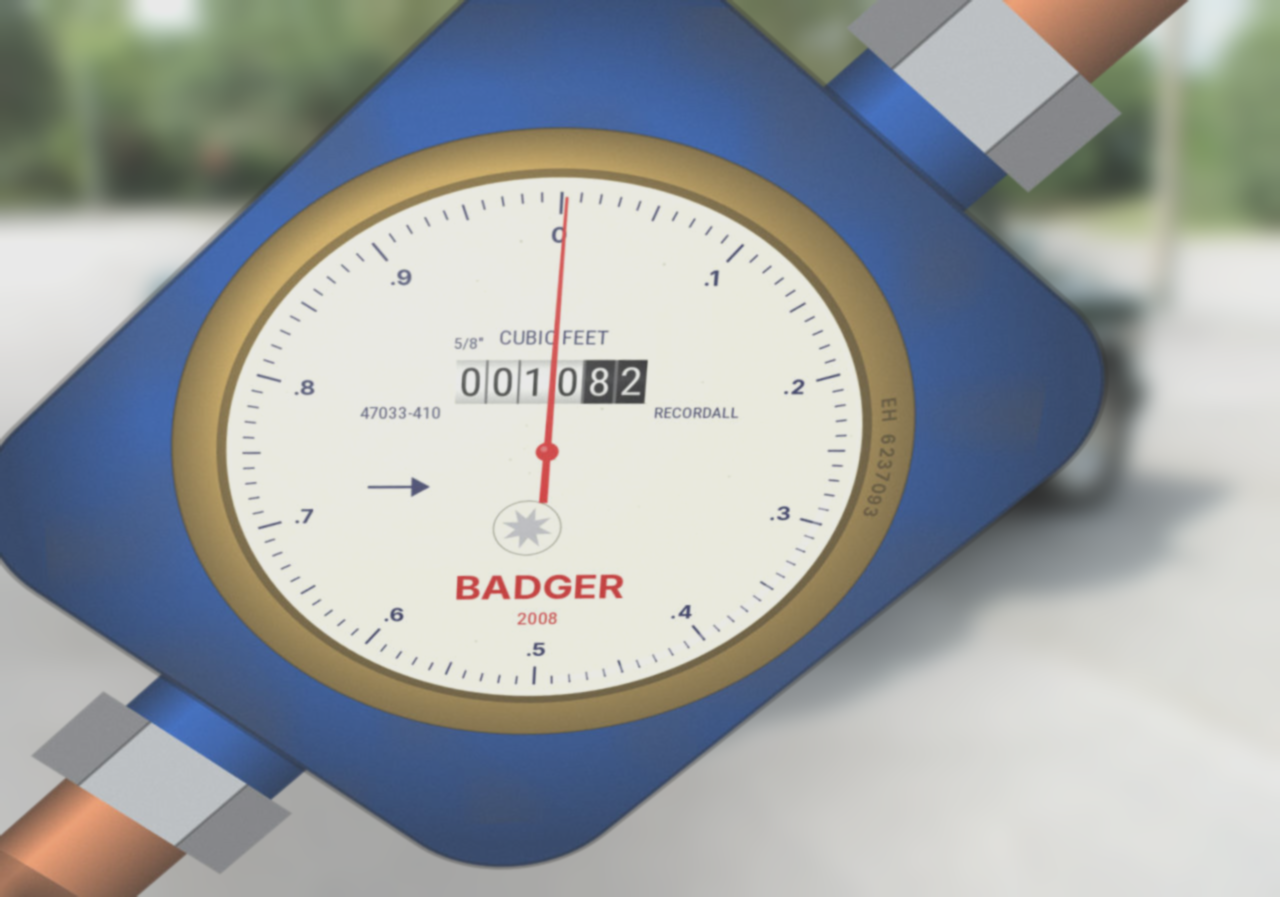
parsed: 1082.00 ft³
